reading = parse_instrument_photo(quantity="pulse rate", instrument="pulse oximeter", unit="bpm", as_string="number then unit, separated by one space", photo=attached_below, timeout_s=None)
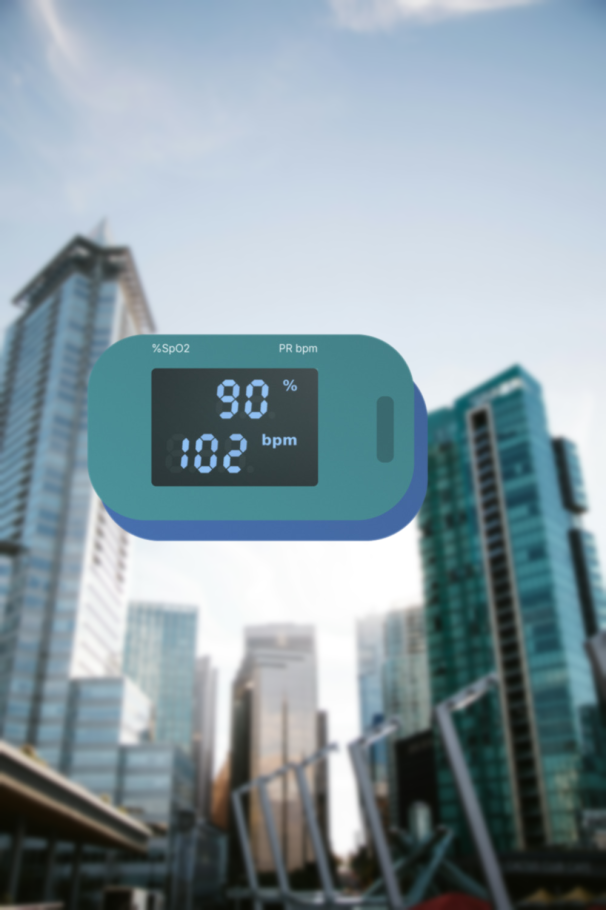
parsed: 102 bpm
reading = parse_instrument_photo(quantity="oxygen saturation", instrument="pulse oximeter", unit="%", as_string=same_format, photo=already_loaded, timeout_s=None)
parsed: 90 %
